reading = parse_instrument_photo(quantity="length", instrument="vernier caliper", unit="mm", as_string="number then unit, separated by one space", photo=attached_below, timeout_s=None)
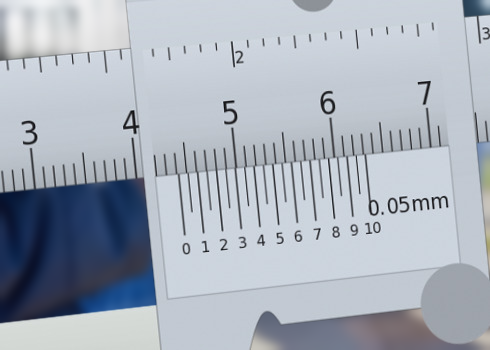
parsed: 44.2 mm
